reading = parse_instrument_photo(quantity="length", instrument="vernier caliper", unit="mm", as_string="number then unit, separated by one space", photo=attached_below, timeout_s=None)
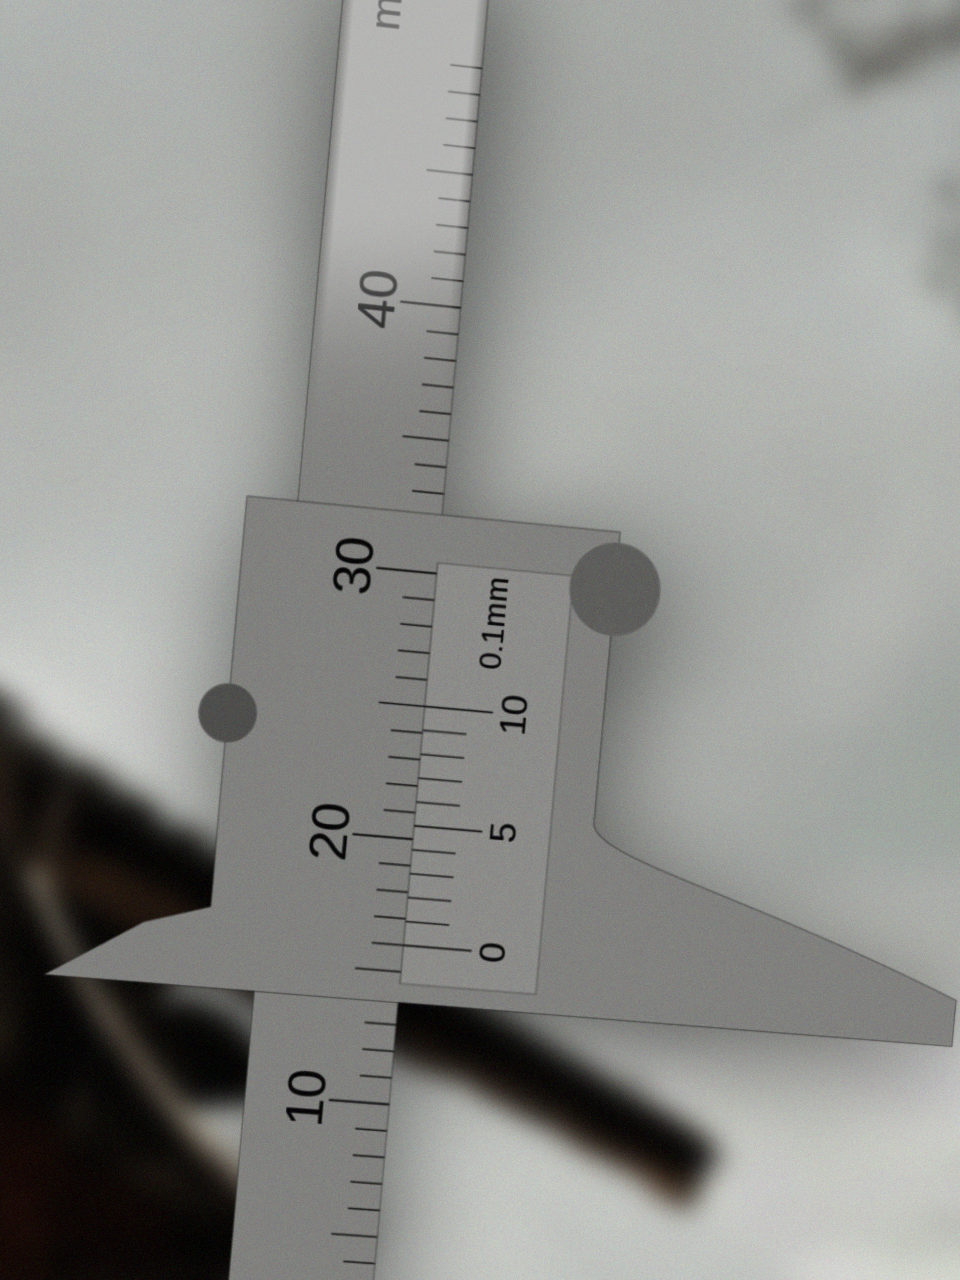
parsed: 16.0 mm
